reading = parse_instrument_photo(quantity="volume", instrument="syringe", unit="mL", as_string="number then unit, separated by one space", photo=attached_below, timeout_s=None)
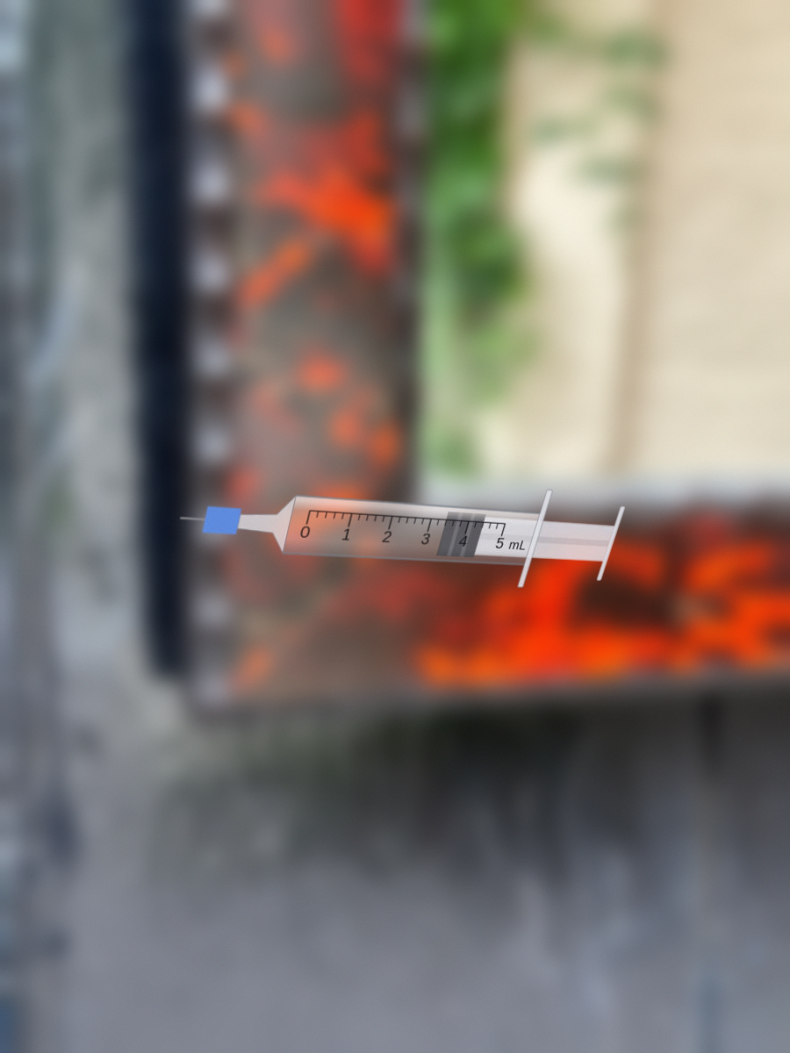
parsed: 3.4 mL
